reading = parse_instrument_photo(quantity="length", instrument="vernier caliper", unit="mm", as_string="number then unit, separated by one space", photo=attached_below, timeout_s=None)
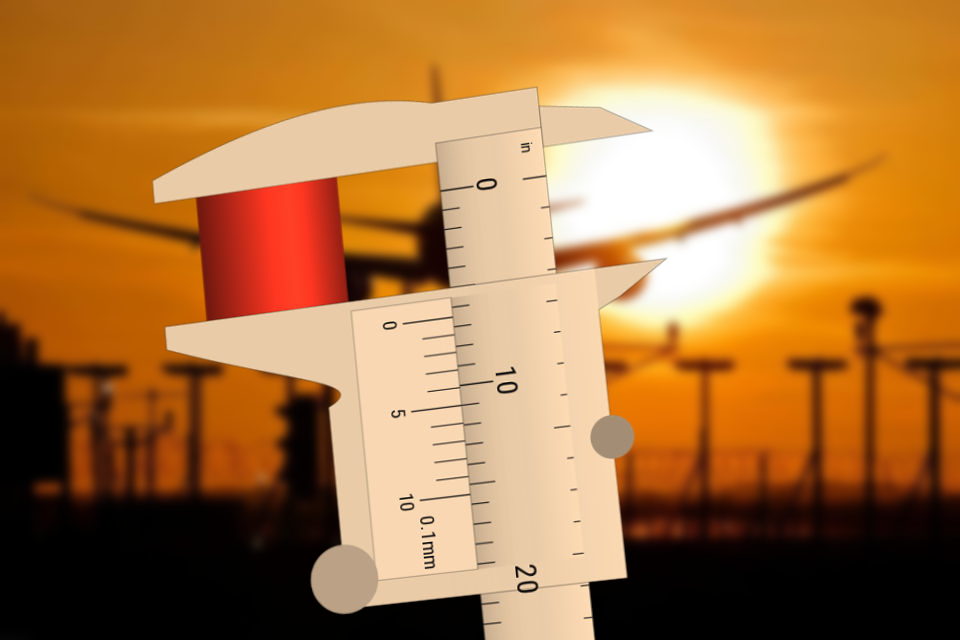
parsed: 6.5 mm
